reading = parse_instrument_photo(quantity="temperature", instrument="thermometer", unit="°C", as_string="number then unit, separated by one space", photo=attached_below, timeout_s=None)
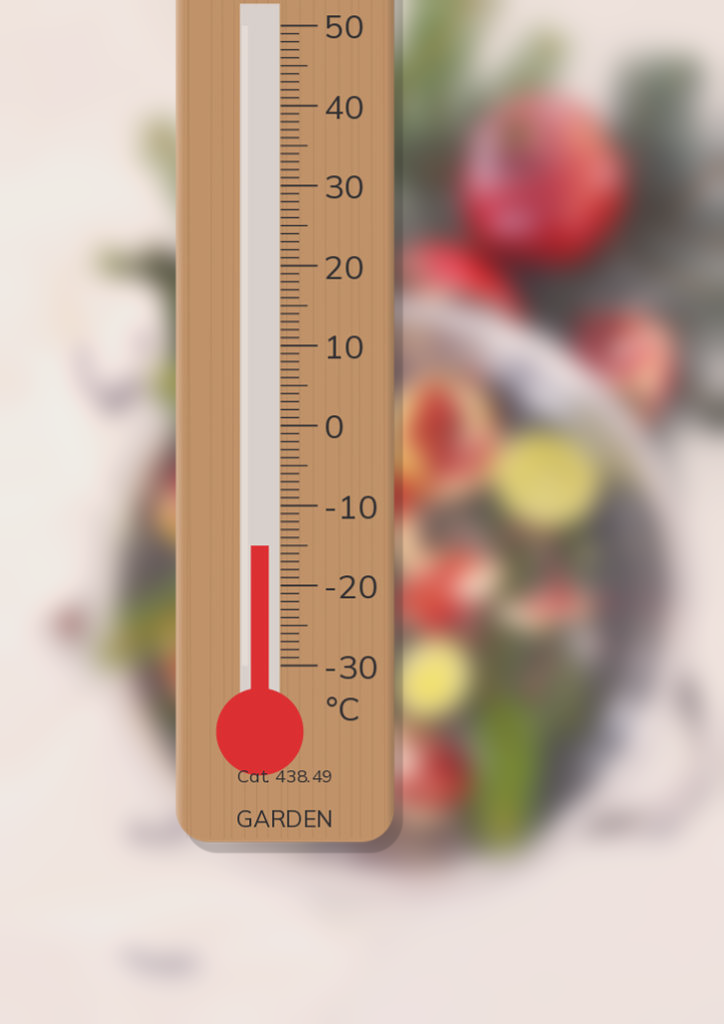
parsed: -15 °C
